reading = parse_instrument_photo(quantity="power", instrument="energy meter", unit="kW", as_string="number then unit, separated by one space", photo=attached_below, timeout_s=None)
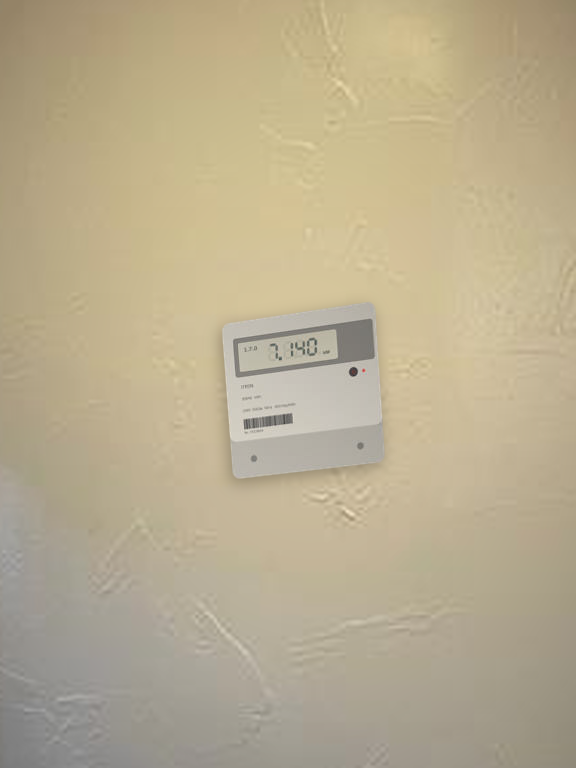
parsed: 7.140 kW
